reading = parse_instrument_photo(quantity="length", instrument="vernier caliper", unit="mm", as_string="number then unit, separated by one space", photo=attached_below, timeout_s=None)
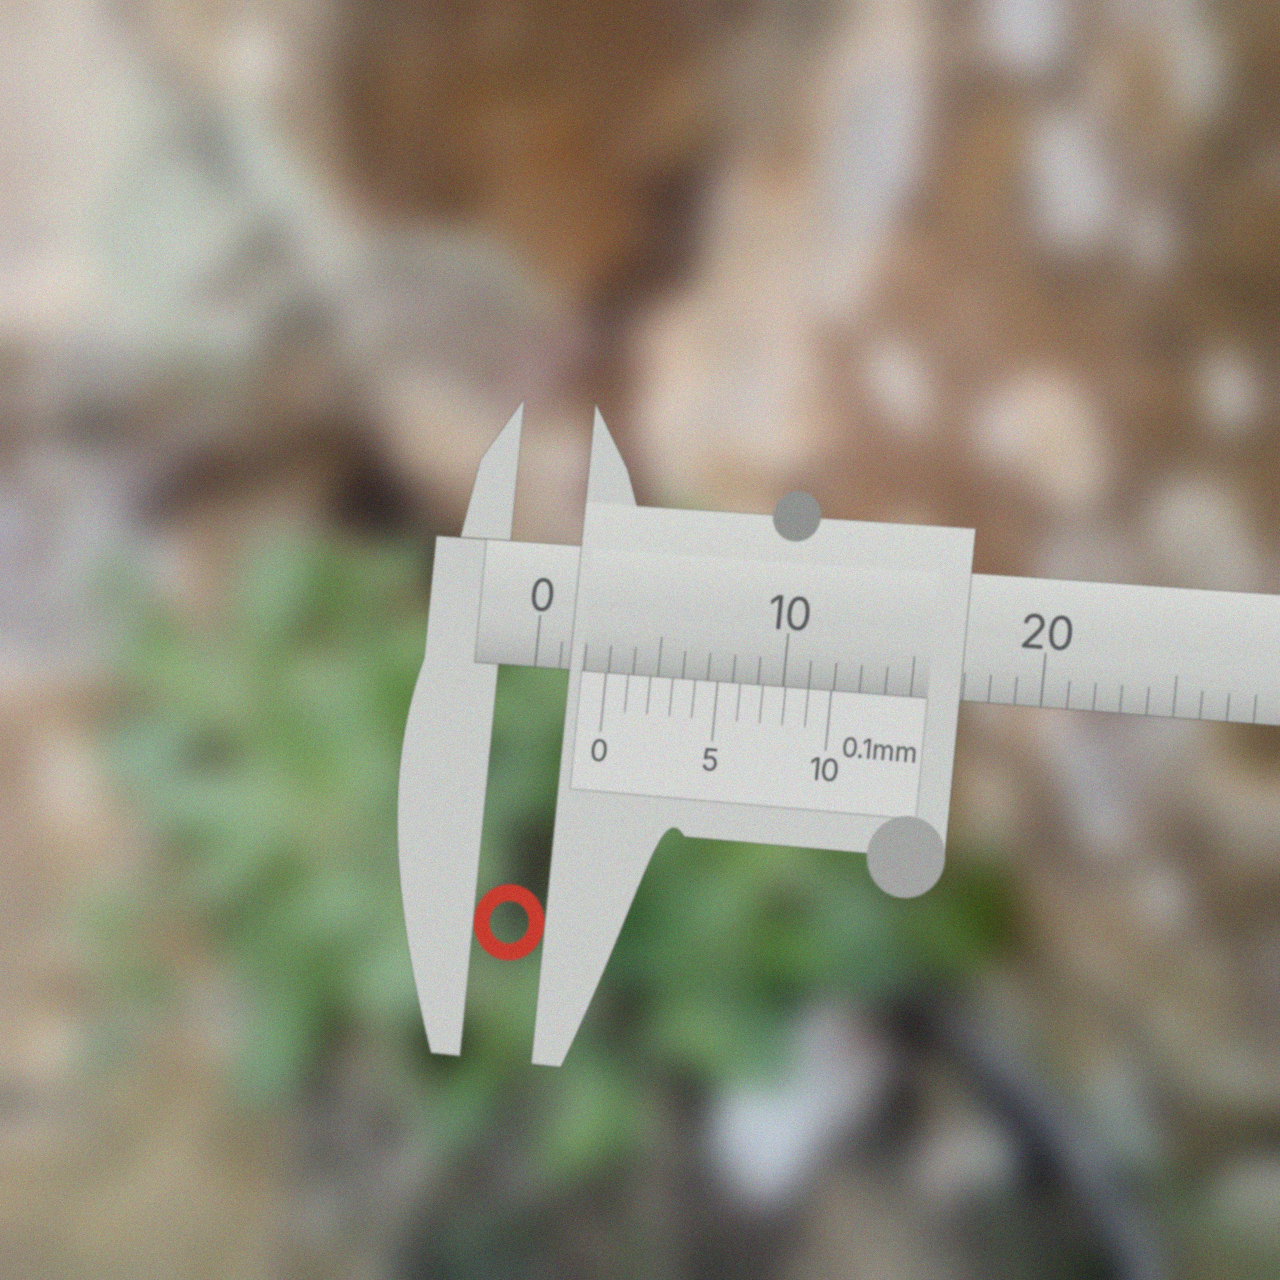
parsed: 2.9 mm
